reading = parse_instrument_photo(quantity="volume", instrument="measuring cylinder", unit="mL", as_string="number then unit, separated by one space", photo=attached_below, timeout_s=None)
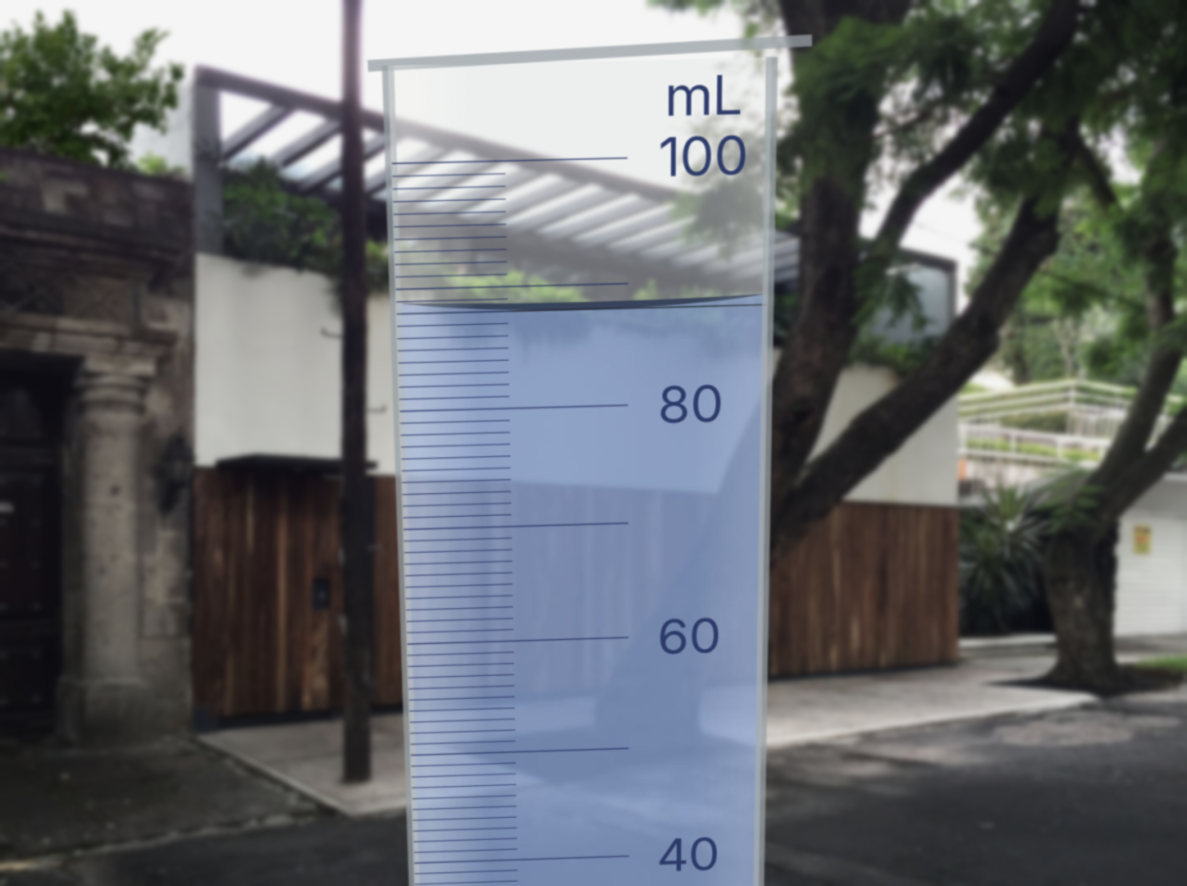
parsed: 88 mL
